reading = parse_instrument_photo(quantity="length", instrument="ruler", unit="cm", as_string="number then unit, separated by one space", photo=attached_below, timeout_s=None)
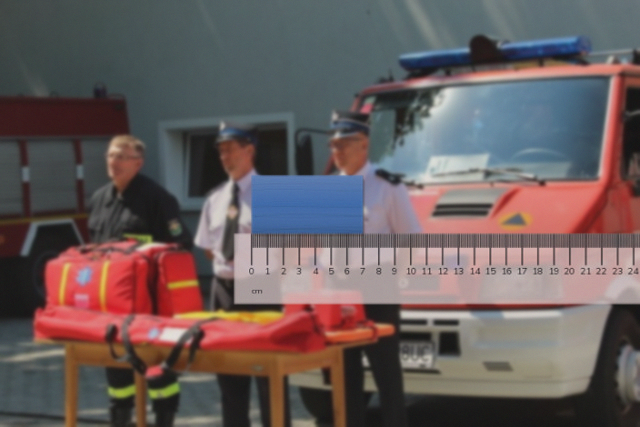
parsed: 7 cm
